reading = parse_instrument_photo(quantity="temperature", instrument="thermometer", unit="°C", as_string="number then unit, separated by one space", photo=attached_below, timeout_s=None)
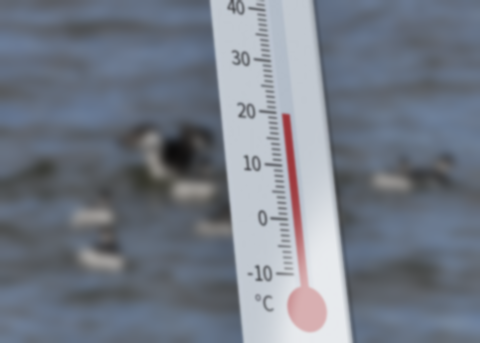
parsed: 20 °C
